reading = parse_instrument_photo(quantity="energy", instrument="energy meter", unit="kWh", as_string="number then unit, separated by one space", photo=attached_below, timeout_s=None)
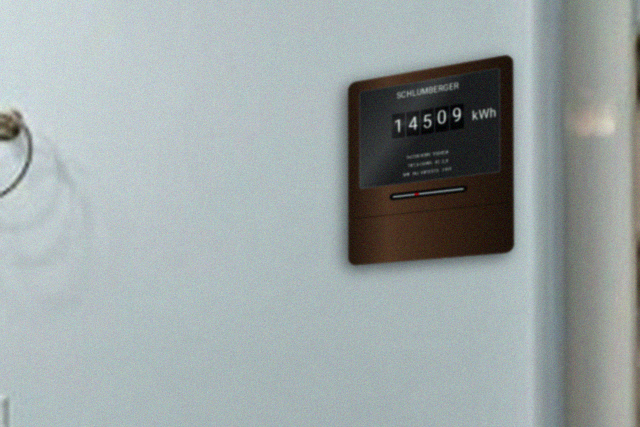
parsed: 14509 kWh
